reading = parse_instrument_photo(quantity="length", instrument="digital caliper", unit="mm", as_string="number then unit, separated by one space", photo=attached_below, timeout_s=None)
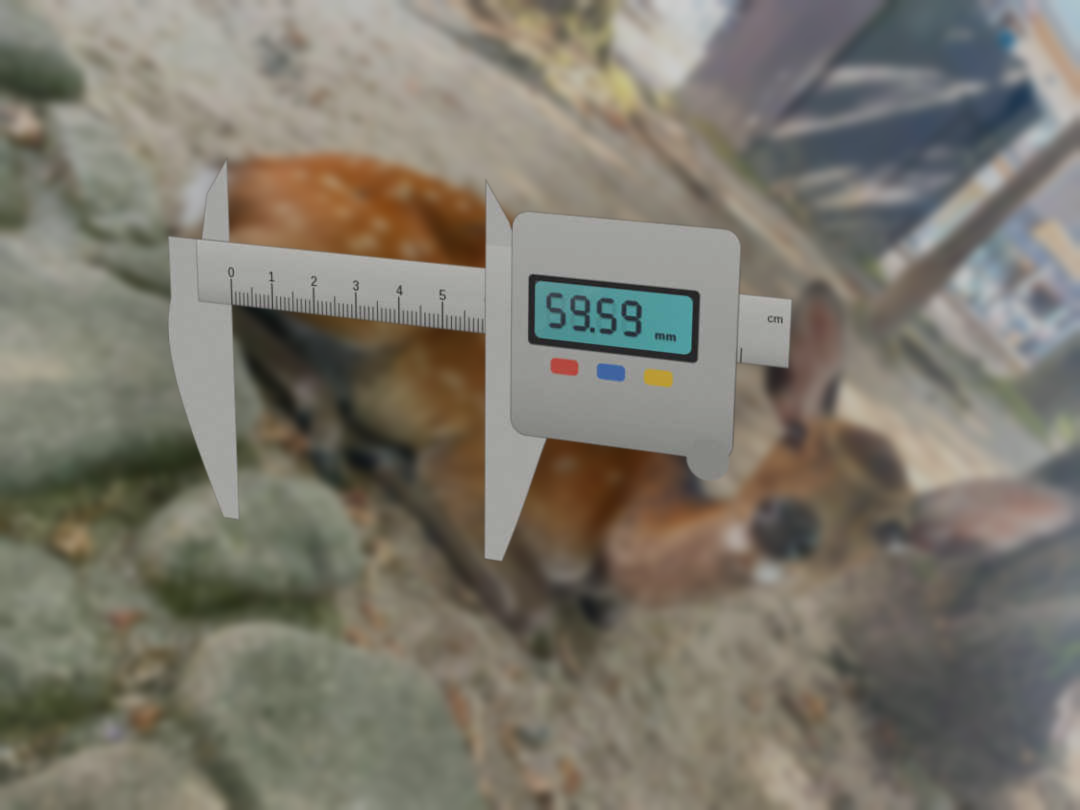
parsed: 59.59 mm
